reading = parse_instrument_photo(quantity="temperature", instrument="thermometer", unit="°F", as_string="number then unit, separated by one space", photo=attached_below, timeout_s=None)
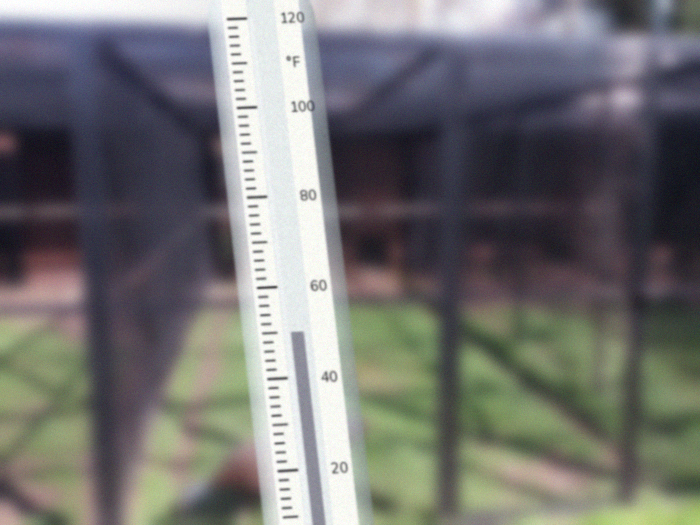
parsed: 50 °F
